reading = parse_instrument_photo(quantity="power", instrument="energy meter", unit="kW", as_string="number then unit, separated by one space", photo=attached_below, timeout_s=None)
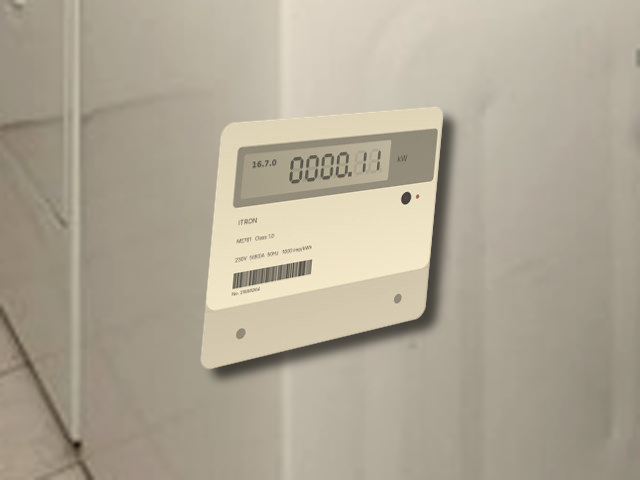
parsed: 0.11 kW
